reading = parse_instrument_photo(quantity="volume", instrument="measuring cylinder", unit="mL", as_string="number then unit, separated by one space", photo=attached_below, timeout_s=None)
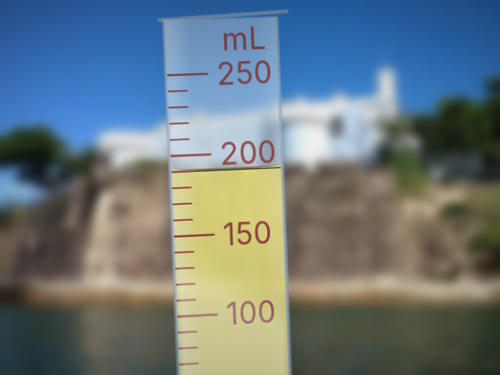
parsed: 190 mL
